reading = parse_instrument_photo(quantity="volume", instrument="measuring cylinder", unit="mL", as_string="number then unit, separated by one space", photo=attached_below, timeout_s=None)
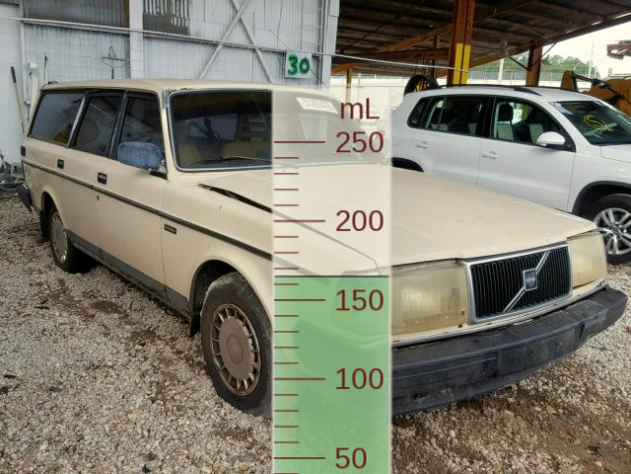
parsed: 165 mL
